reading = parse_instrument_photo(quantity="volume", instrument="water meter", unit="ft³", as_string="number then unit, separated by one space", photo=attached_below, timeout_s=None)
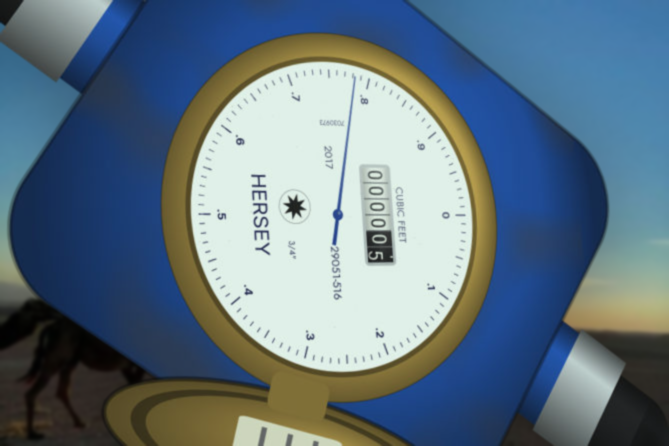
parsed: 4.78 ft³
